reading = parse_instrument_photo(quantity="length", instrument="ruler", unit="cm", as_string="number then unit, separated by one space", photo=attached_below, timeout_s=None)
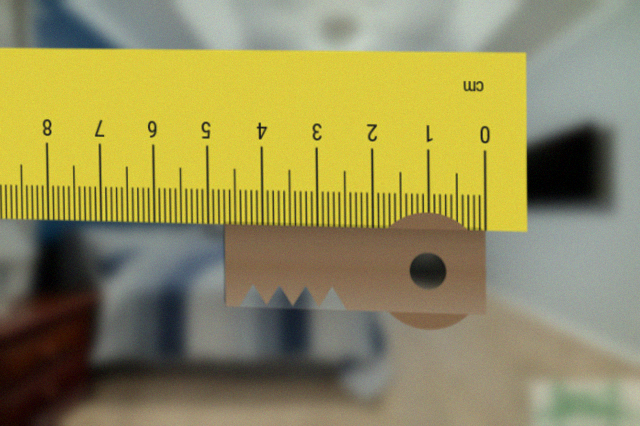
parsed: 4.7 cm
